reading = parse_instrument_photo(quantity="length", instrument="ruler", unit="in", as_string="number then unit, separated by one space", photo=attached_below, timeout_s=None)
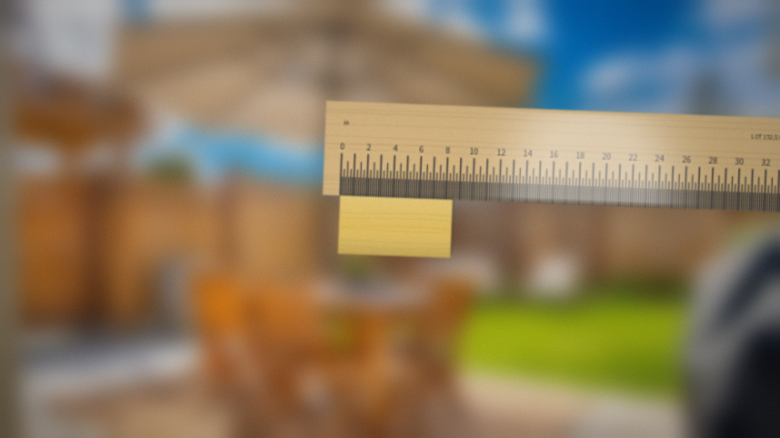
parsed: 8.5 in
